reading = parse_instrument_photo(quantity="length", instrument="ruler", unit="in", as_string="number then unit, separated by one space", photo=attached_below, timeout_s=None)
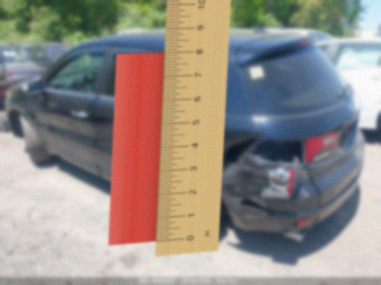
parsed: 8 in
